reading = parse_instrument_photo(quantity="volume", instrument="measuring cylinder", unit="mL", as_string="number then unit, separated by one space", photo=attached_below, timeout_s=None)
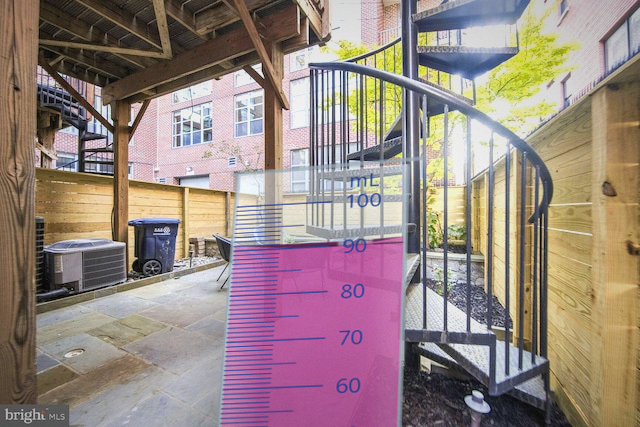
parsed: 90 mL
